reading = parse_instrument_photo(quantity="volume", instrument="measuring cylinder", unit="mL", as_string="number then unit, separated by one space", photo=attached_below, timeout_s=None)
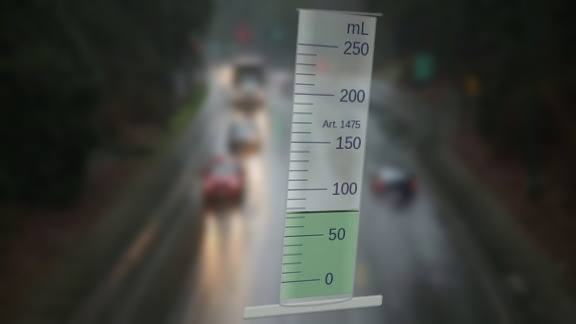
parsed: 75 mL
